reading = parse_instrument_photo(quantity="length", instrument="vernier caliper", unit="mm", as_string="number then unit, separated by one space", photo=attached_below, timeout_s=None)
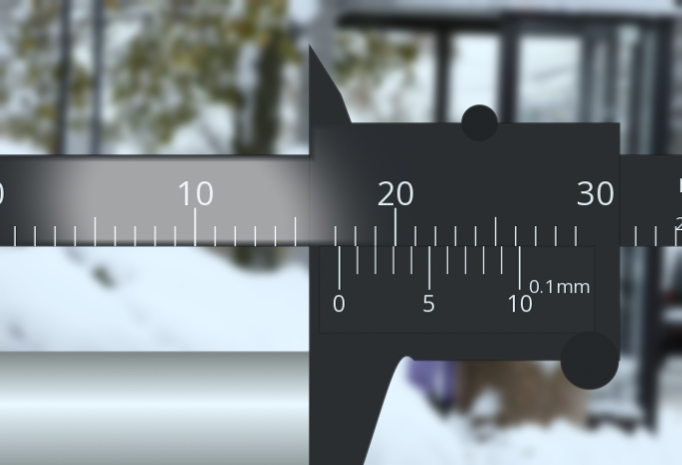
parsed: 17.2 mm
